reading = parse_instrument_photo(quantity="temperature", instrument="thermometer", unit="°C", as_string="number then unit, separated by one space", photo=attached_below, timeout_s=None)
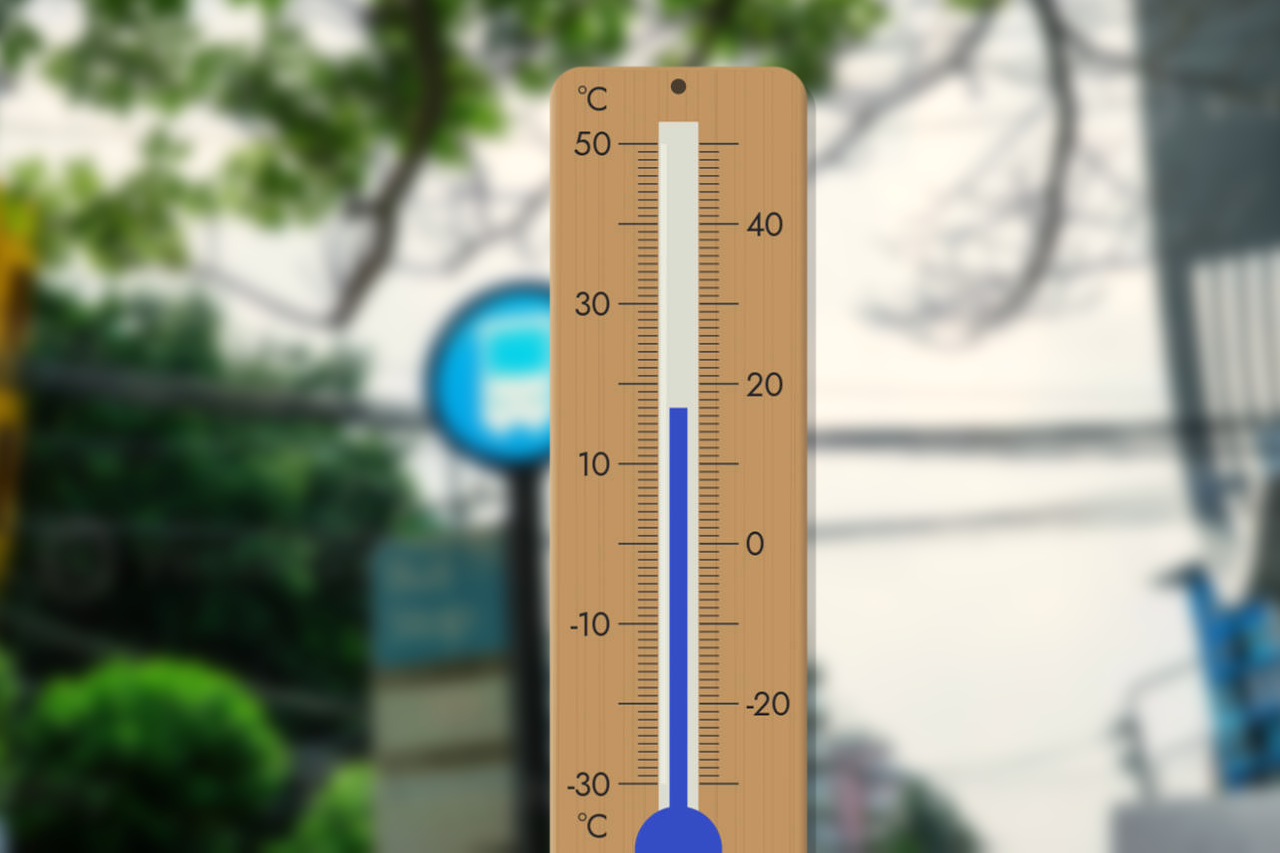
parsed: 17 °C
